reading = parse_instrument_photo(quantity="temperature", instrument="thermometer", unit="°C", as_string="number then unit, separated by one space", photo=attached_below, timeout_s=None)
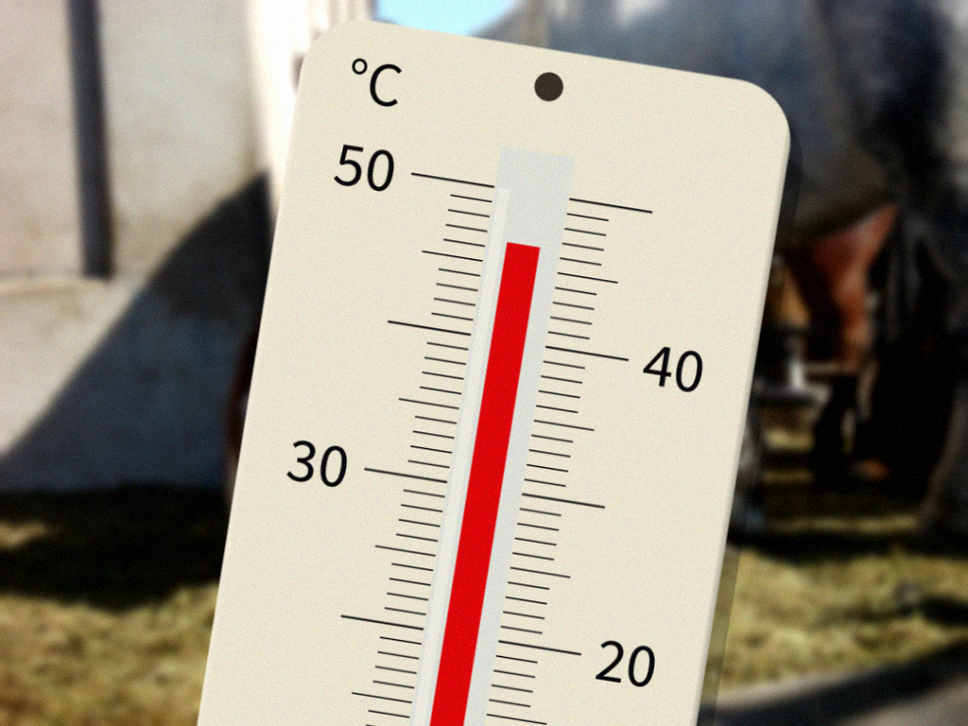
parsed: 46.5 °C
